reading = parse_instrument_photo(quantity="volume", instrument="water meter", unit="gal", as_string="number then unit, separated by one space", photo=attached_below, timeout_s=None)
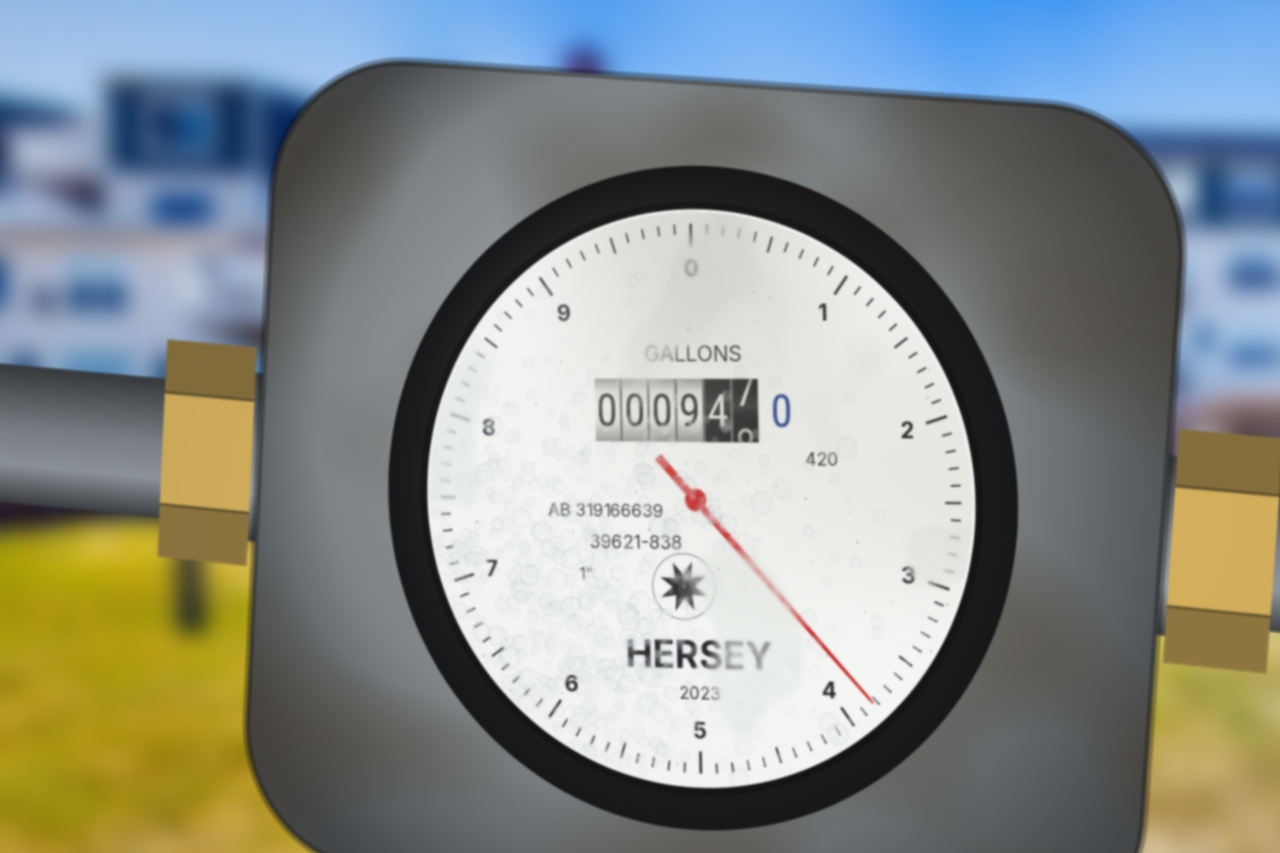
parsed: 9473.8 gal
